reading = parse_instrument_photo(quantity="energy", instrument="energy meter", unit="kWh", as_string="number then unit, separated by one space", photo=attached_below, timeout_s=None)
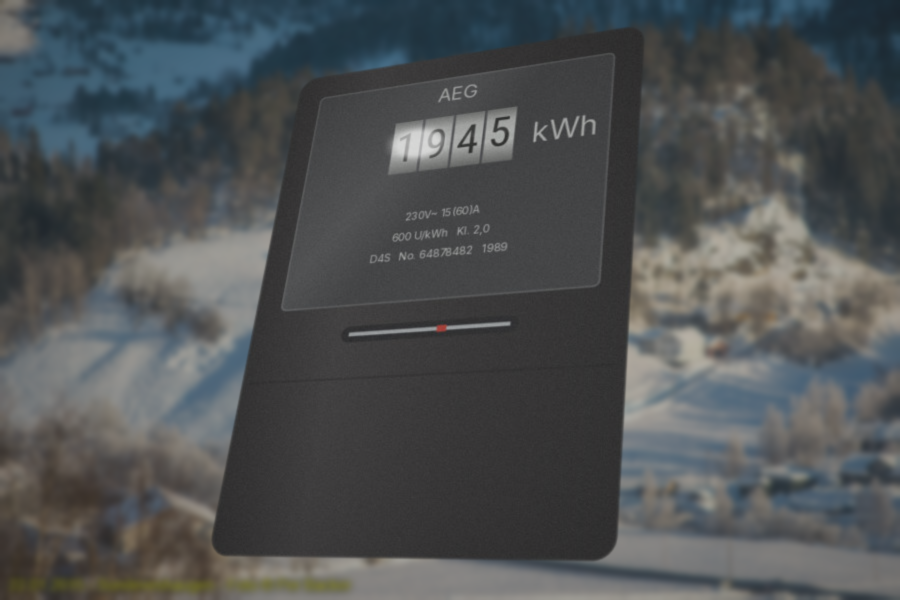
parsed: 1945 kWh
